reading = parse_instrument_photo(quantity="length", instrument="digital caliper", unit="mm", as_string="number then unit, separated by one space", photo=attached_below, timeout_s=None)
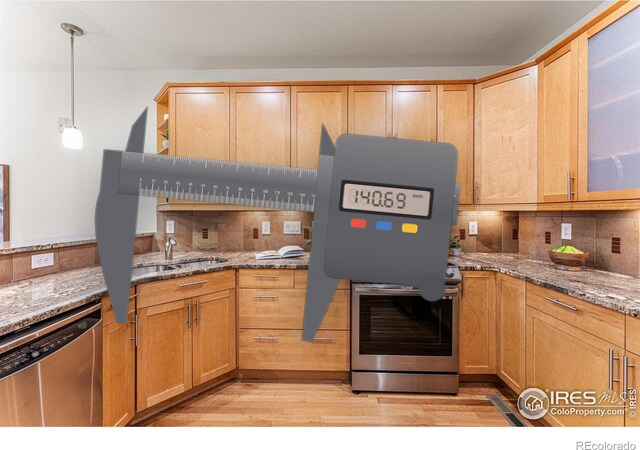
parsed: 140.69 mm
